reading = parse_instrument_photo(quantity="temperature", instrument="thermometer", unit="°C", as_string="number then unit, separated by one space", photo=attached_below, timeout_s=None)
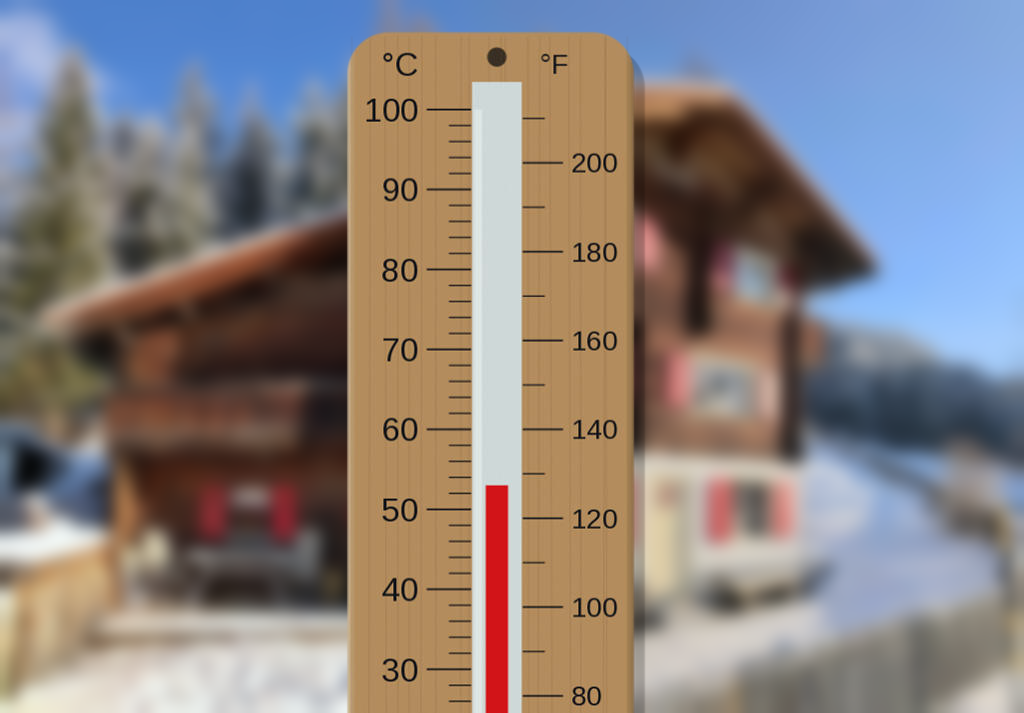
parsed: 53 °C
